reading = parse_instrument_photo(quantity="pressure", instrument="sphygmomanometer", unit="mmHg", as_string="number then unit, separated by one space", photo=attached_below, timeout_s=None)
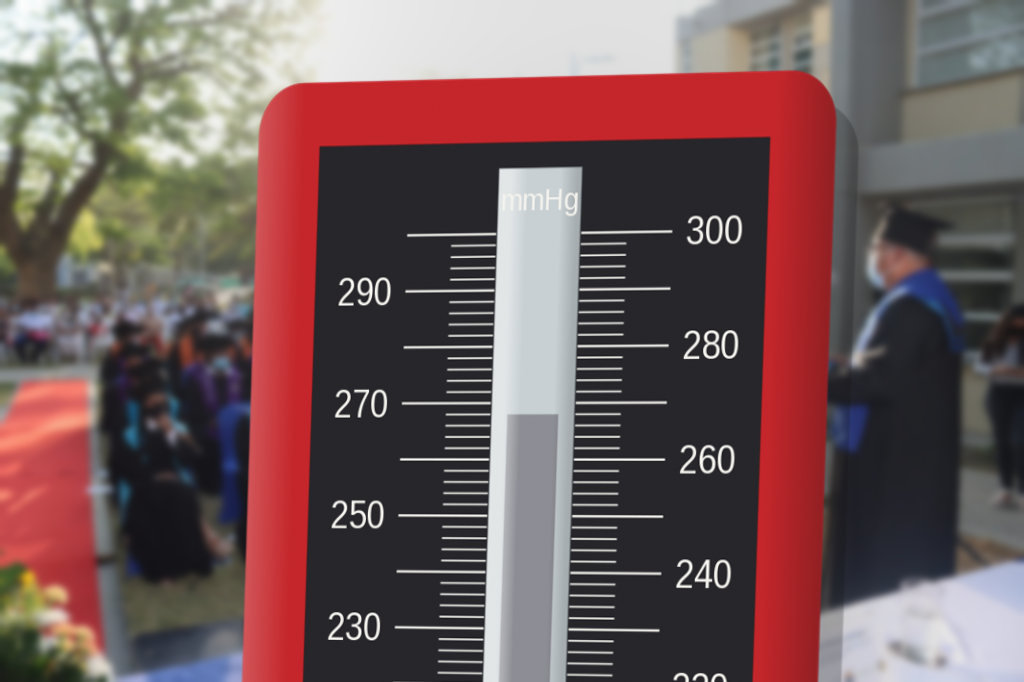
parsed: 268 mmHg
